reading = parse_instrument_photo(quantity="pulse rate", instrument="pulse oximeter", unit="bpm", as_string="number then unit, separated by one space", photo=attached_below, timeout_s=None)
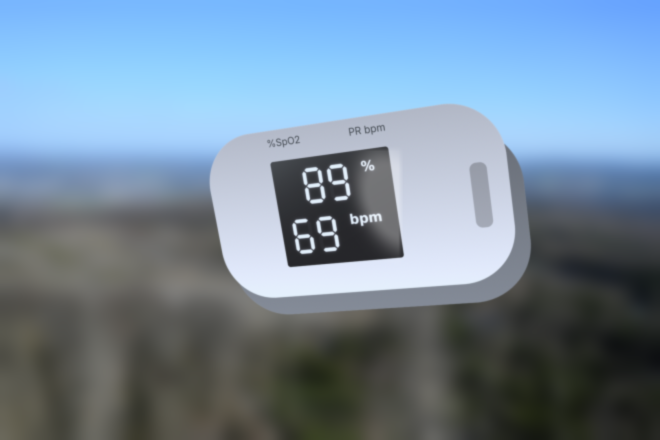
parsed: 69 bpm
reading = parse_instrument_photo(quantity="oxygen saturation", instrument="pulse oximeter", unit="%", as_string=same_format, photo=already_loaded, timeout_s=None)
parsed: 89 %
